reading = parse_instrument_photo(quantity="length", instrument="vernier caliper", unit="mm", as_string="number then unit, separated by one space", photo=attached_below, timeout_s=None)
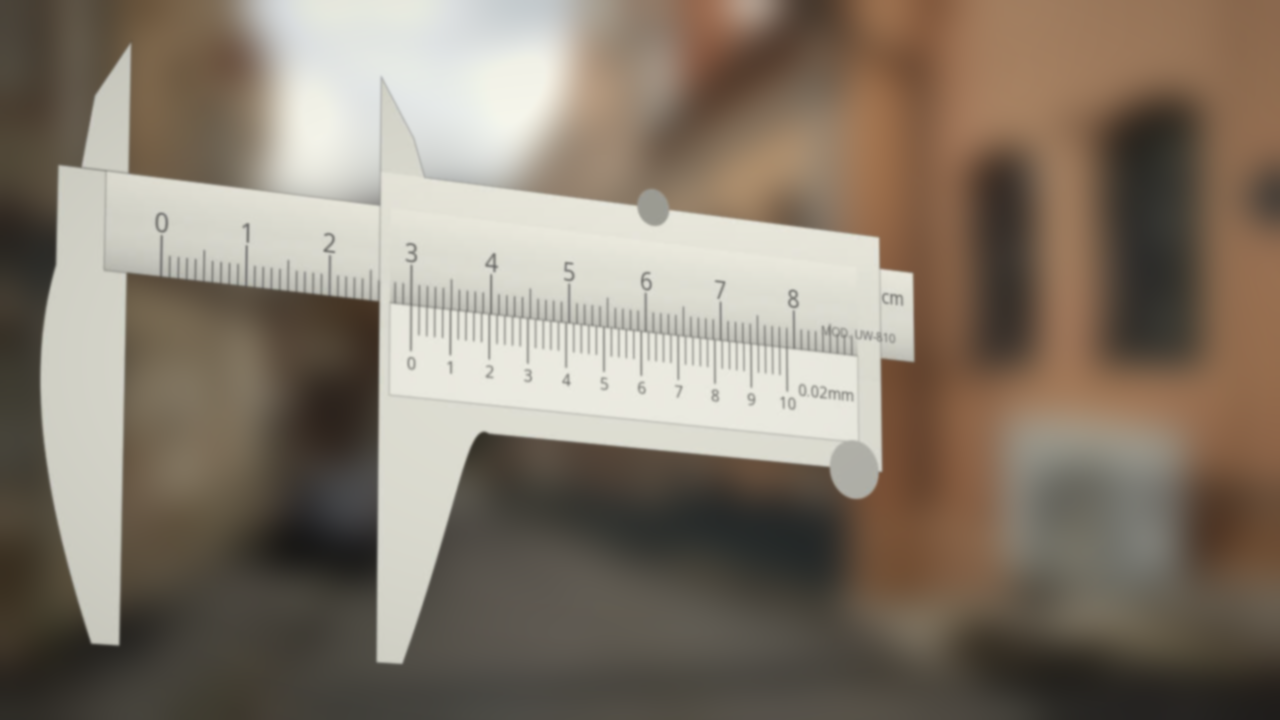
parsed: 30.0 mm
